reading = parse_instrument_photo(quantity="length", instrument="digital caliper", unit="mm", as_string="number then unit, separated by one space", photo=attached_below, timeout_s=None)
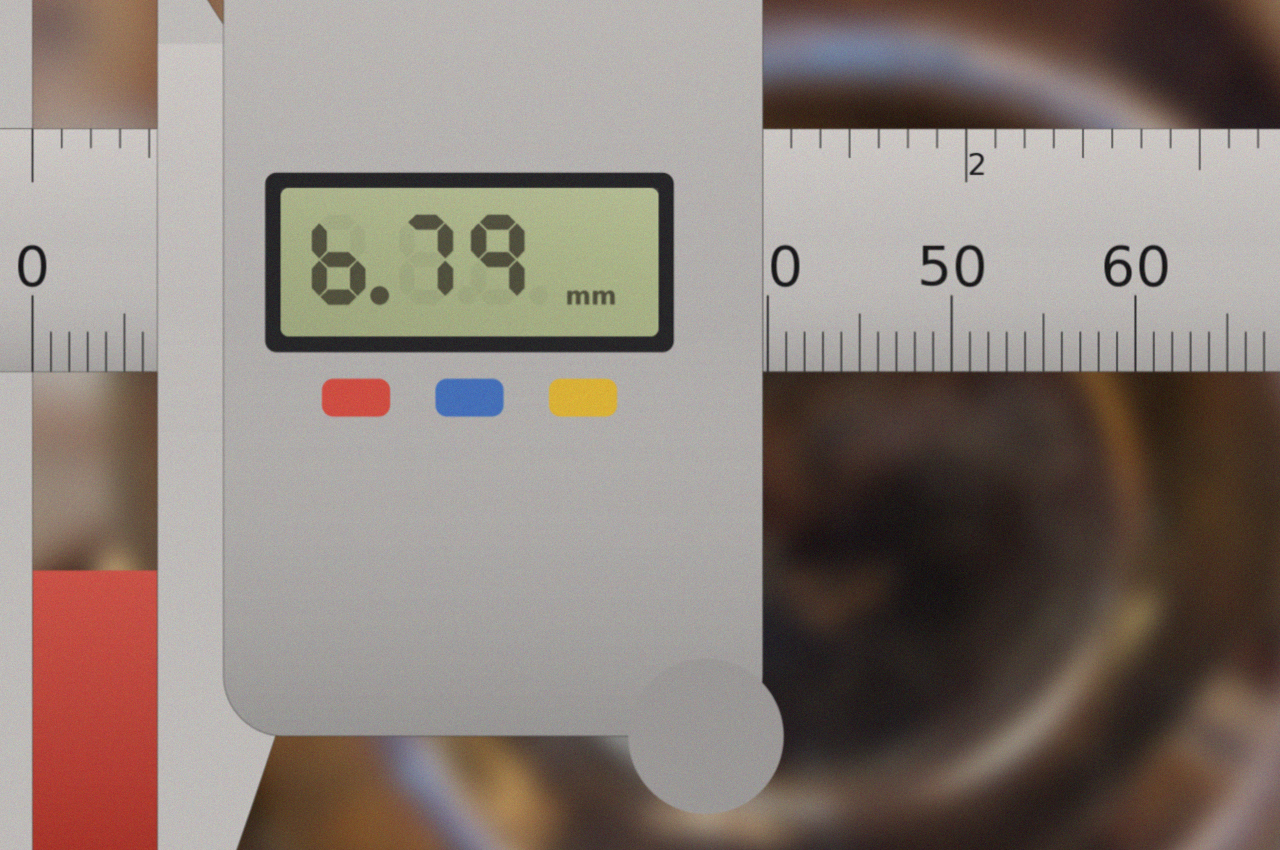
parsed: 6.79 mm
